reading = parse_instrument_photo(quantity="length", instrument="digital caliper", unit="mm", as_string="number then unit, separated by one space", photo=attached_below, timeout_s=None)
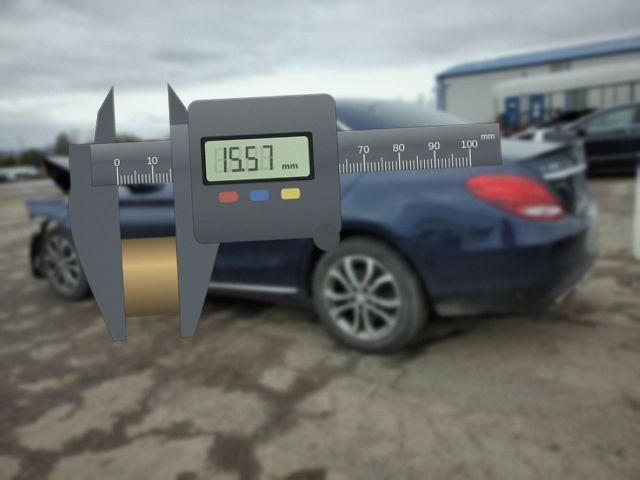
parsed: 15.57 mm
